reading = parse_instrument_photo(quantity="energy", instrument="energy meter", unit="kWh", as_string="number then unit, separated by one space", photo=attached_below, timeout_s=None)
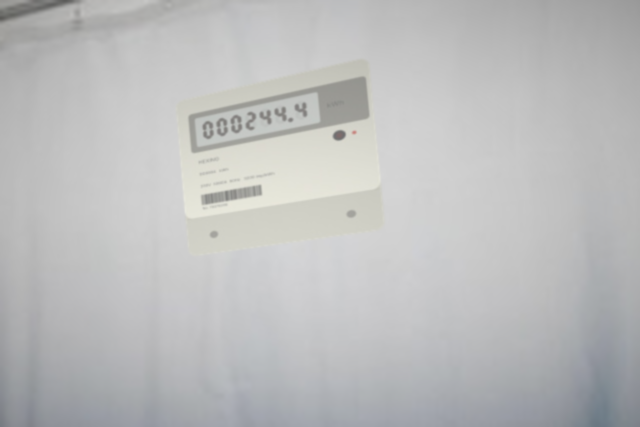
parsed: 244.4 kWh
